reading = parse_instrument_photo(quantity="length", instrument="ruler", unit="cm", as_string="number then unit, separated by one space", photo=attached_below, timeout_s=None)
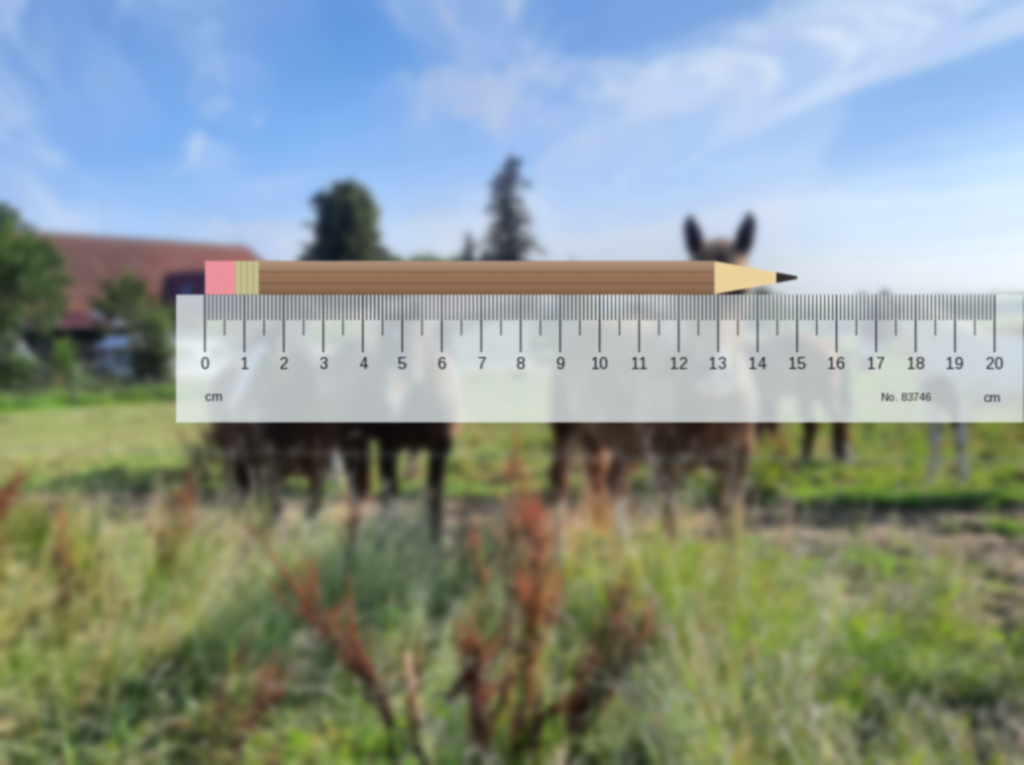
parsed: 15 cm
